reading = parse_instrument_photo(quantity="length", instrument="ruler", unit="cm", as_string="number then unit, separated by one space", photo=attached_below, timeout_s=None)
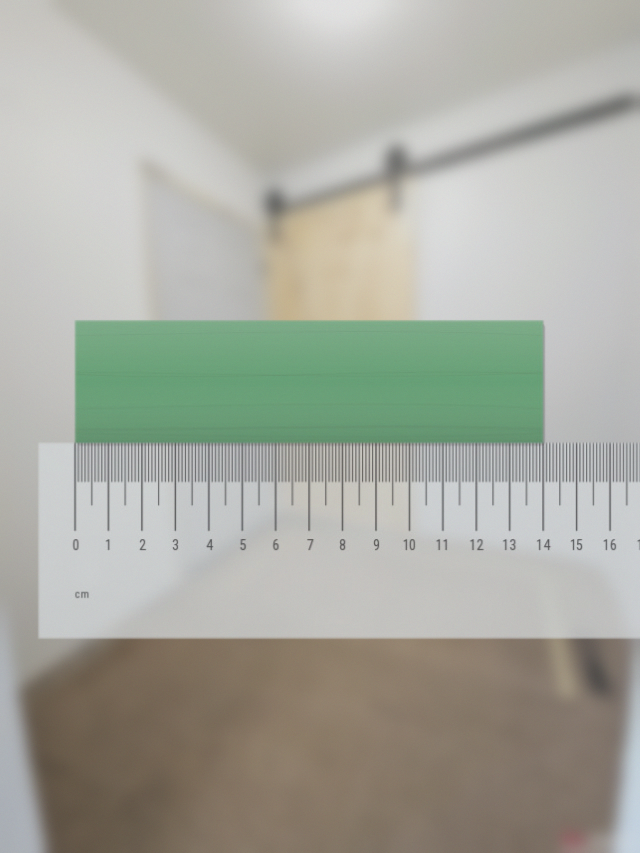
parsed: 14 cm
